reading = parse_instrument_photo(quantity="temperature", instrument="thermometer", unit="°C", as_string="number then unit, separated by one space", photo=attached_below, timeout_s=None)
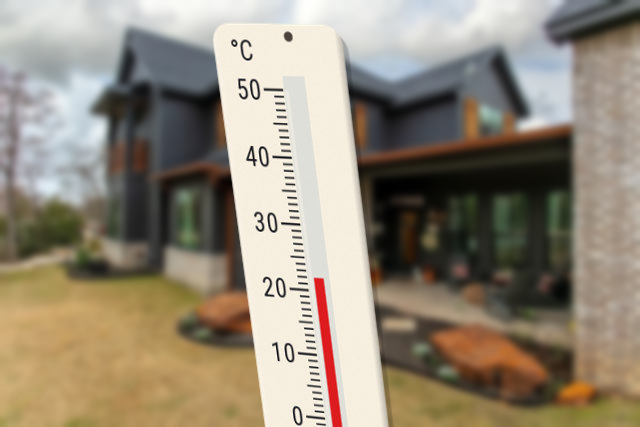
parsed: 22 °C
